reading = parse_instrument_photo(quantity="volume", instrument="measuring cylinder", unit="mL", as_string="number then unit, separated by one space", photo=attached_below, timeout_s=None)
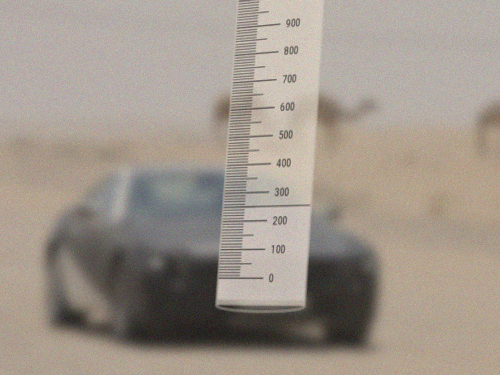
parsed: 250 mL
